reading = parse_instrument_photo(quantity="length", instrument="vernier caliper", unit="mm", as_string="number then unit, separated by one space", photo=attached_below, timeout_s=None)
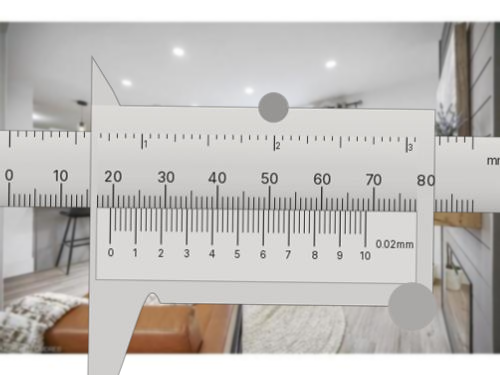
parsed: 19.5 mm
